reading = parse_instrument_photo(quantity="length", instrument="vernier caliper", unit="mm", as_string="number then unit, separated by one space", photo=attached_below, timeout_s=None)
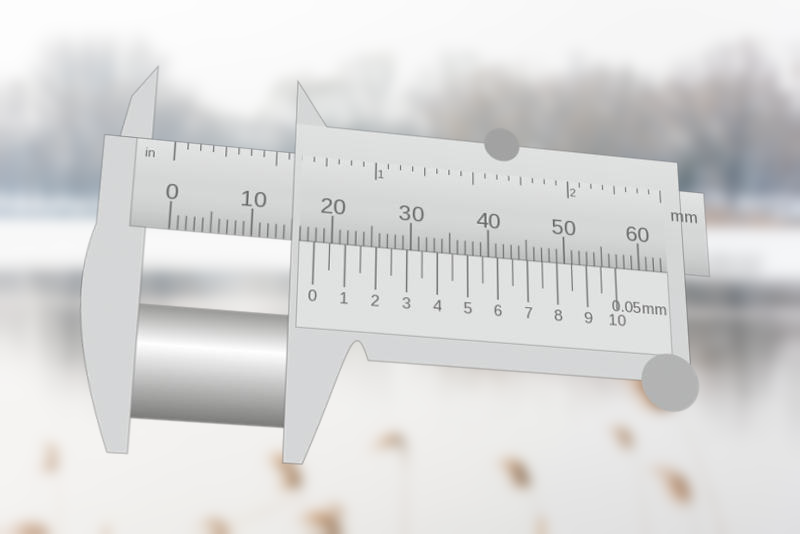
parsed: 17.8 mm
